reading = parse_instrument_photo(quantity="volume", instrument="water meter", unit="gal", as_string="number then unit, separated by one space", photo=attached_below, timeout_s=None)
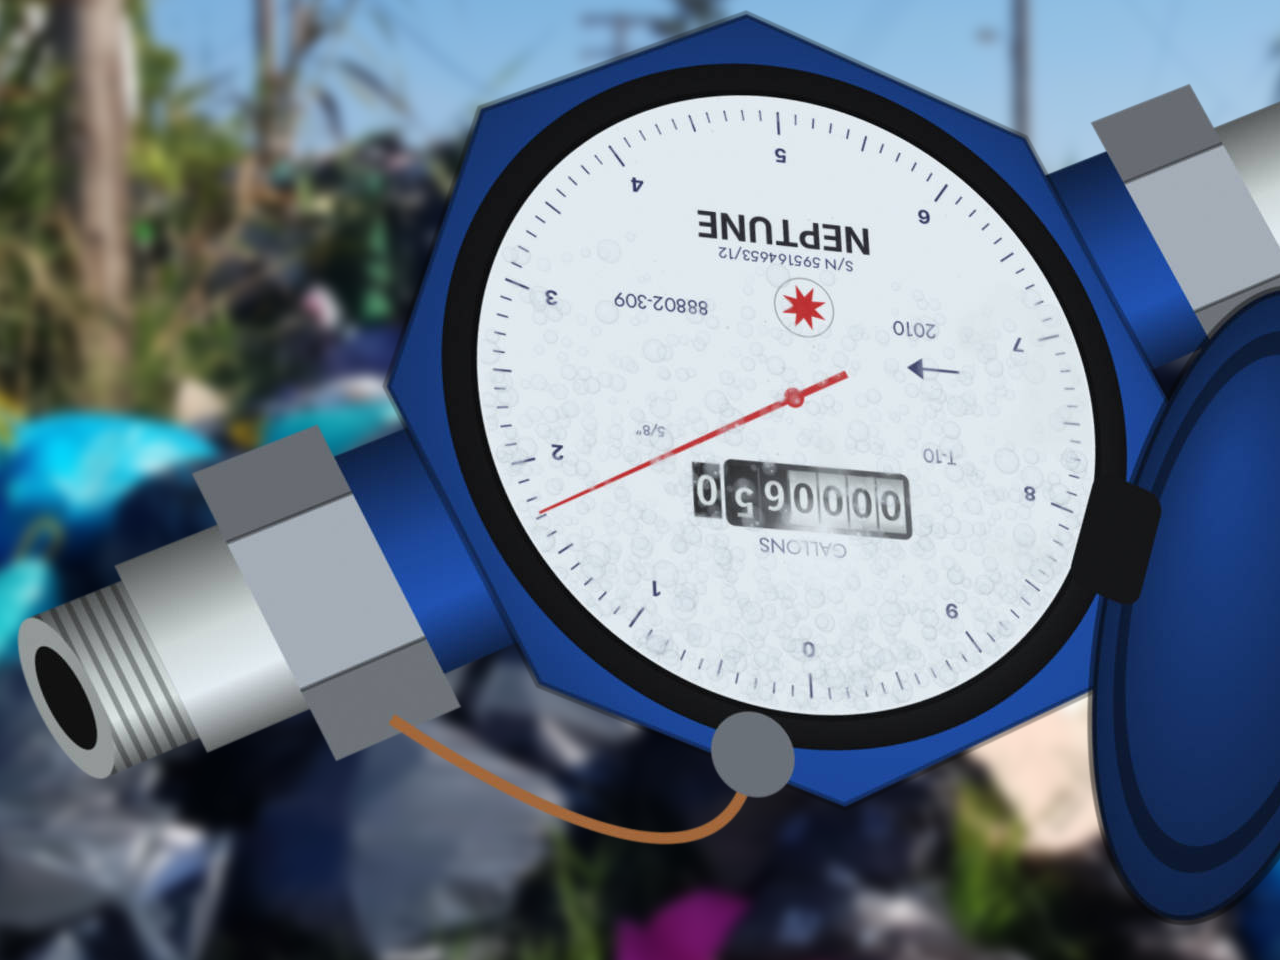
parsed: 651.7 gal
